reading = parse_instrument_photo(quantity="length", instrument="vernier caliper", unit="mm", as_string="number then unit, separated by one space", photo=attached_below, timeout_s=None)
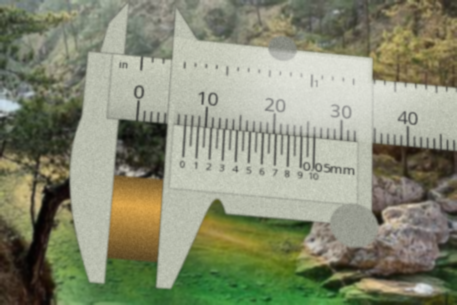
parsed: 7.0 mm
